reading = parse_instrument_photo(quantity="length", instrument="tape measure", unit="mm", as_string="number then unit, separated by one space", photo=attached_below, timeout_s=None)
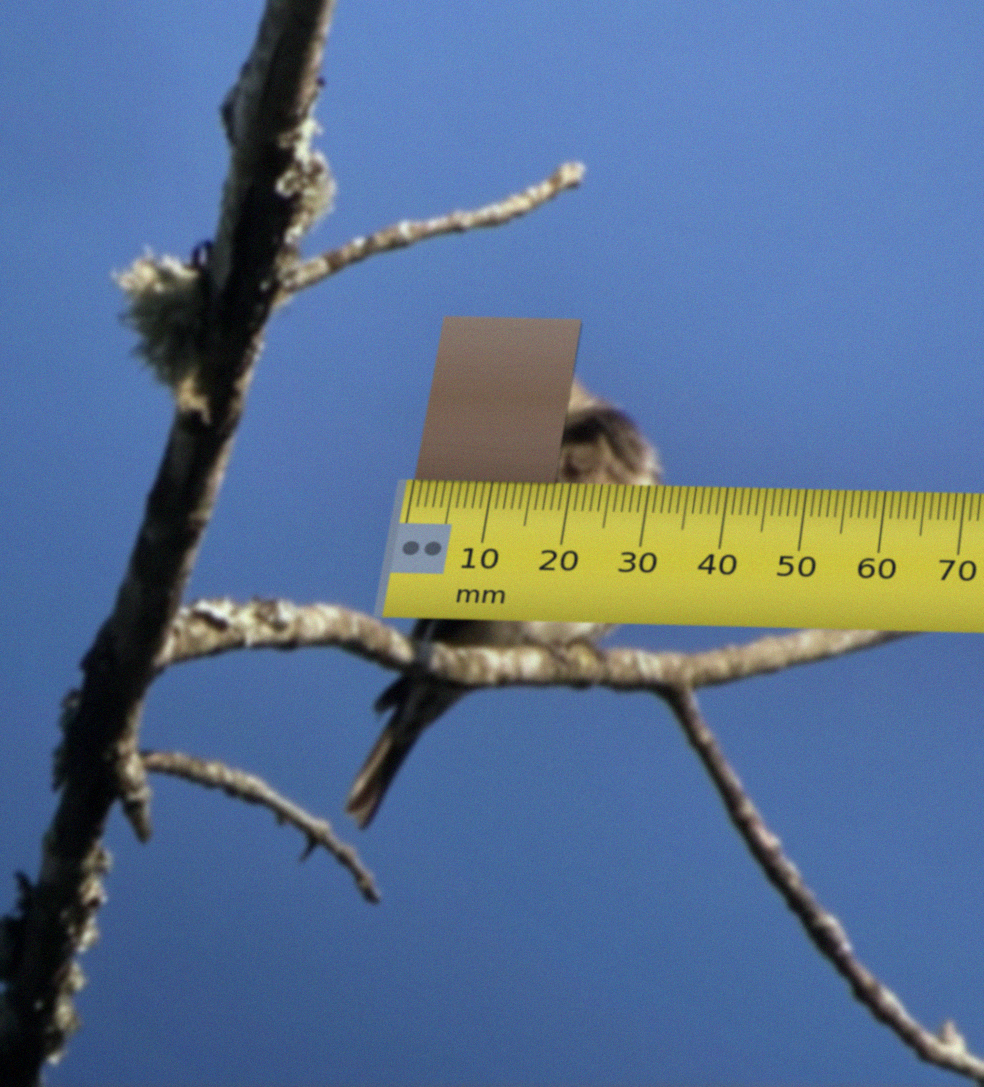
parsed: 18 mm
